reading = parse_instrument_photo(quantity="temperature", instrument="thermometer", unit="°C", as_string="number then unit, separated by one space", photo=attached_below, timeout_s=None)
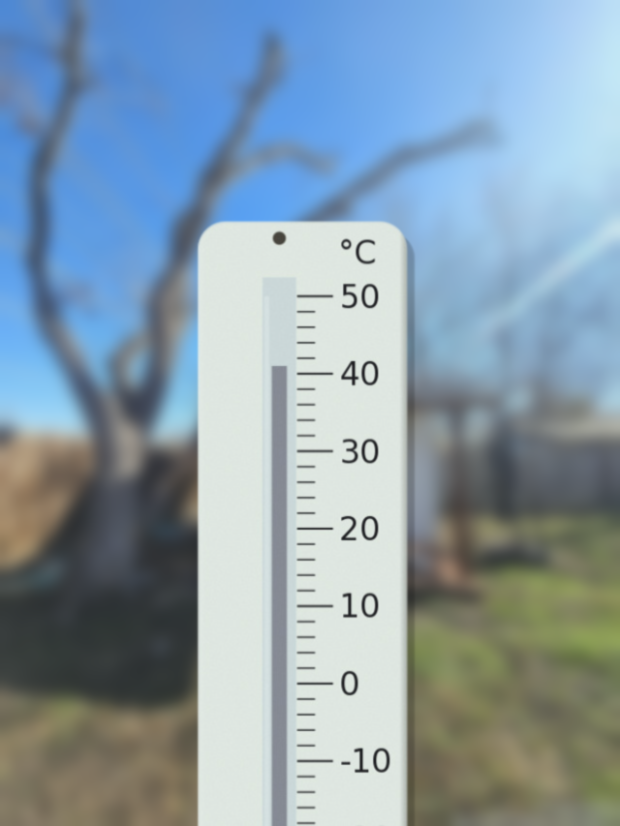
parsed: 41 °C
